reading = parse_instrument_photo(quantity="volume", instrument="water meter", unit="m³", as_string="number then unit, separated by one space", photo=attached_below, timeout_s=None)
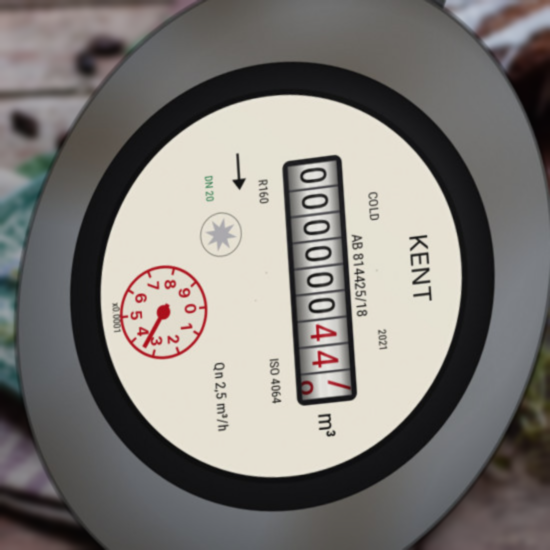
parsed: 0.4473 m³
